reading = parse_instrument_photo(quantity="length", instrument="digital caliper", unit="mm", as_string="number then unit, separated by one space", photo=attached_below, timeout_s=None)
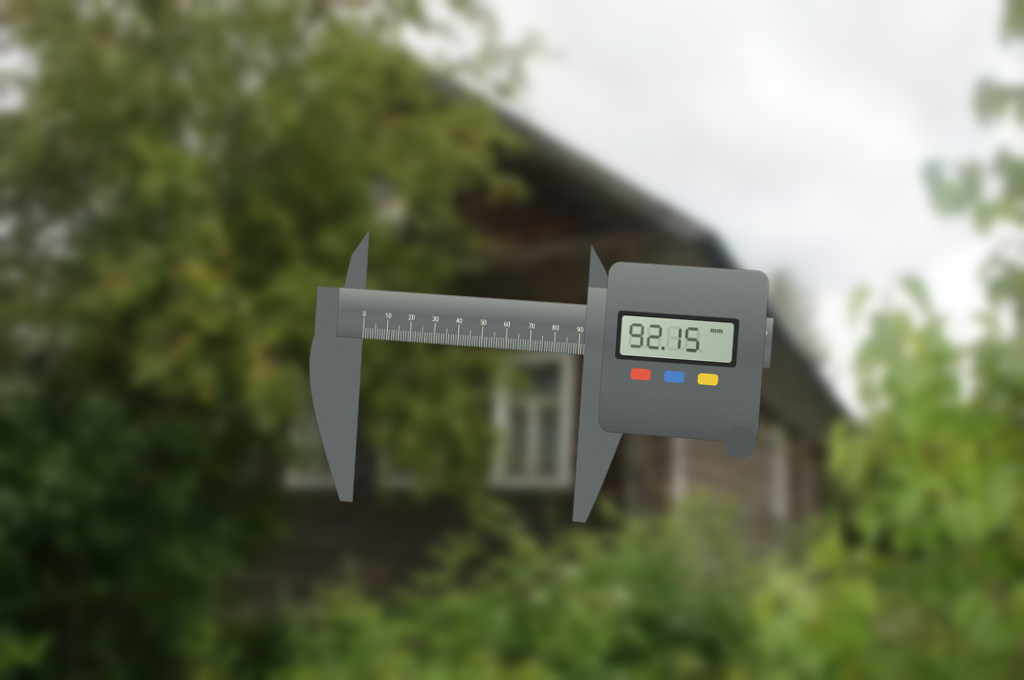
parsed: 92.15 mm
